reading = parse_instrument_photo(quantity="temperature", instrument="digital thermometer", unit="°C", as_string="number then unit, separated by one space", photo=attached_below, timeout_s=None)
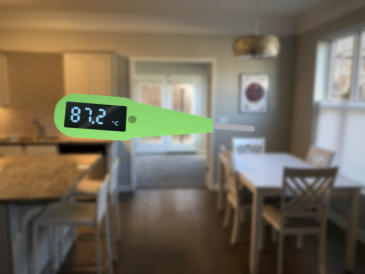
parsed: 87.2 °C
